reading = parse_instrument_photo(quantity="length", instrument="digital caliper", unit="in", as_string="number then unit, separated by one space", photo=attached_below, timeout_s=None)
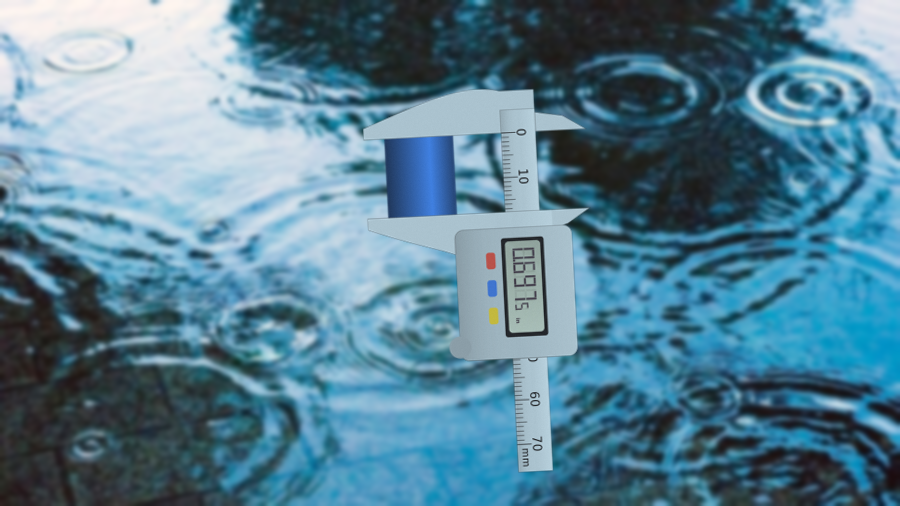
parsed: 0.6975 in
